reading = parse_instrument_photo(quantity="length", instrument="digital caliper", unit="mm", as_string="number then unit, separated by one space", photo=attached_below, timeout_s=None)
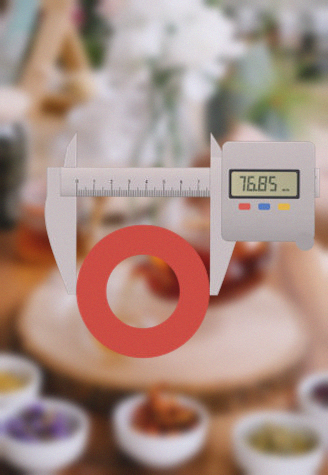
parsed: 76.85 mm
